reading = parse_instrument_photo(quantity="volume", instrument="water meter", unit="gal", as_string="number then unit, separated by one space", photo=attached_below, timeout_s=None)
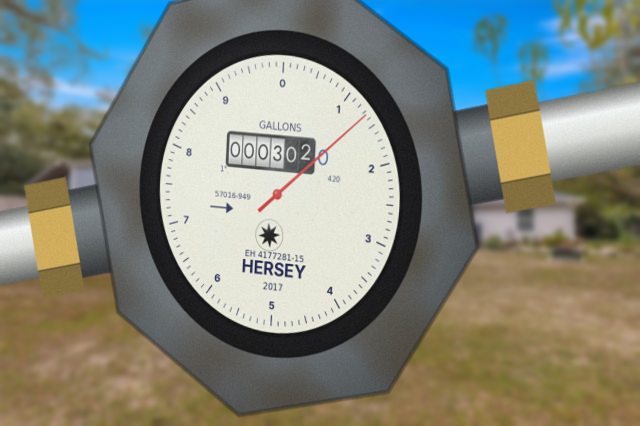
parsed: 3021.3 gal
